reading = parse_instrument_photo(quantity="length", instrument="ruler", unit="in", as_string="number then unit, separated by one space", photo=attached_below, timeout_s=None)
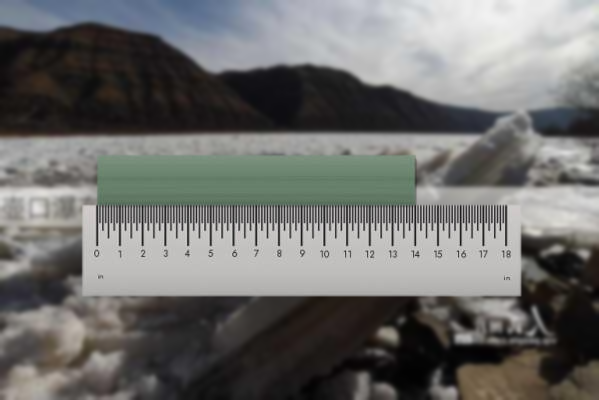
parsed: 14 in
